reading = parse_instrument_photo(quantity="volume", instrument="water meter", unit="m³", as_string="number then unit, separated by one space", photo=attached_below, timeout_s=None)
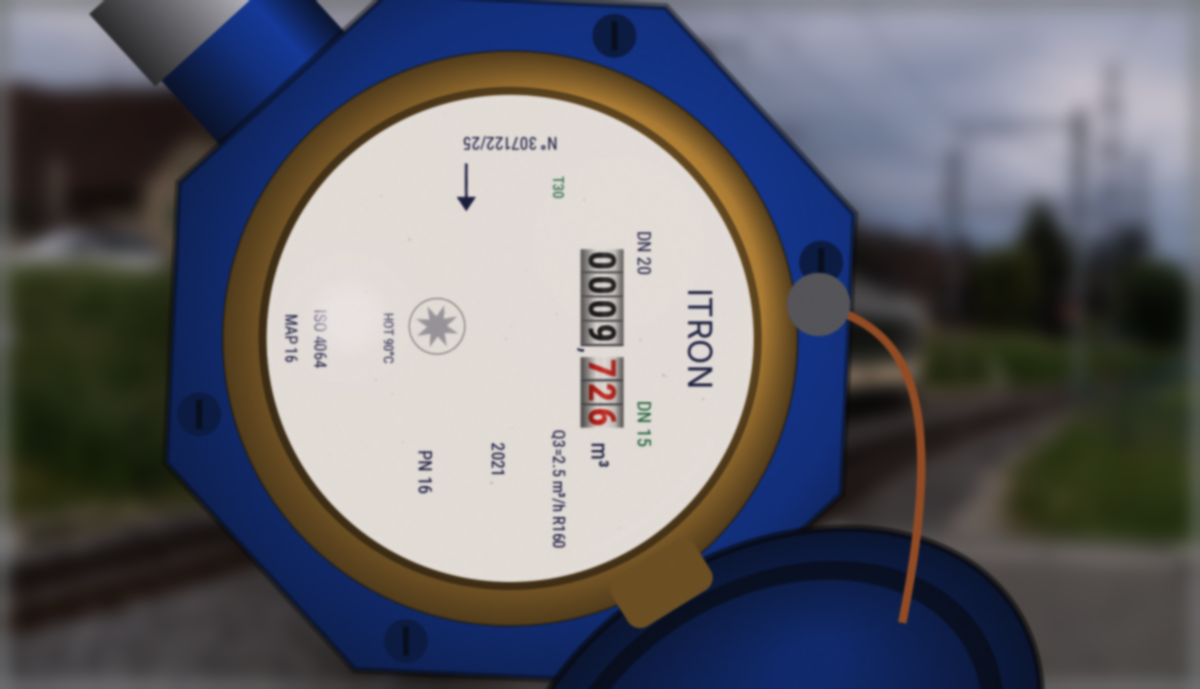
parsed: 9.726 m³
